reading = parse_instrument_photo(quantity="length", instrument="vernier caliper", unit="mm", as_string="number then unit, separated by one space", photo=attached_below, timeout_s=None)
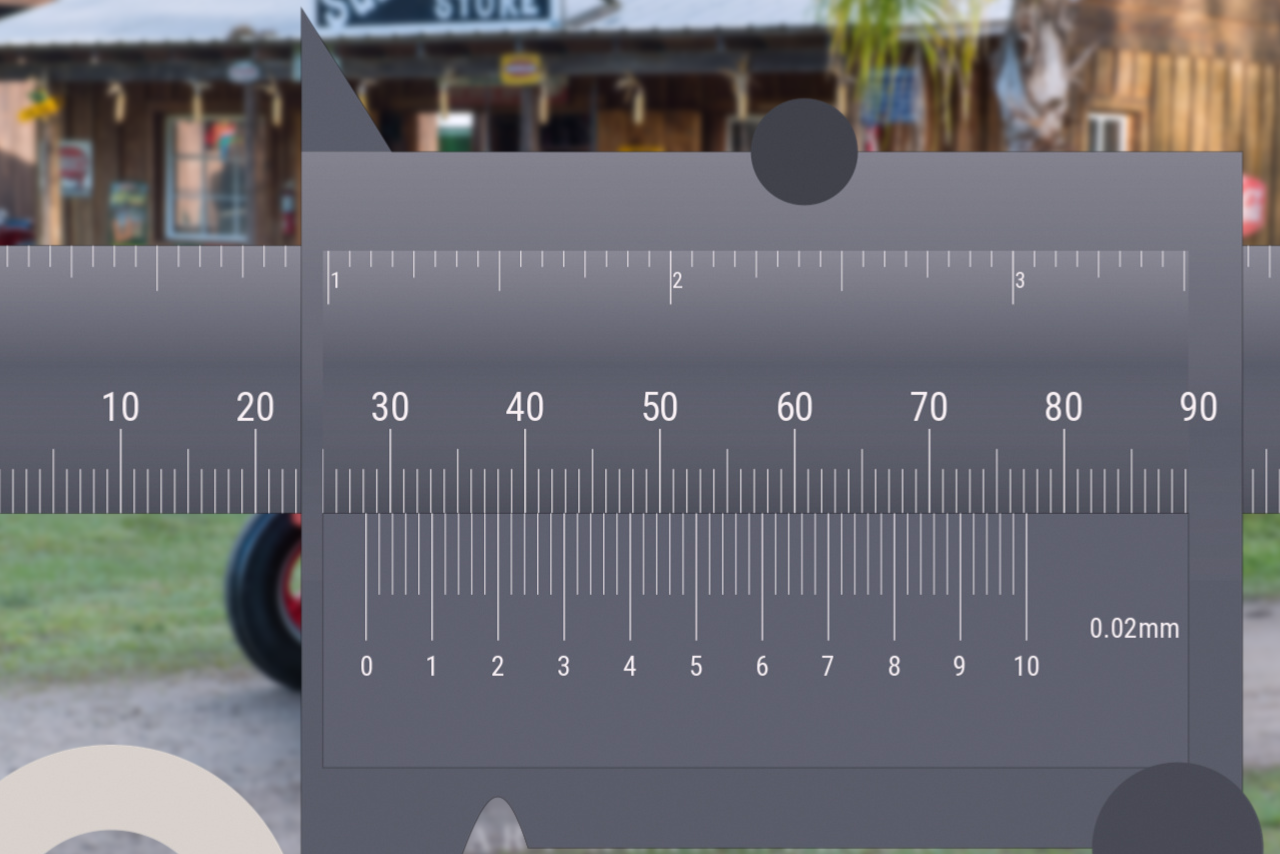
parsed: 28.2 mm
